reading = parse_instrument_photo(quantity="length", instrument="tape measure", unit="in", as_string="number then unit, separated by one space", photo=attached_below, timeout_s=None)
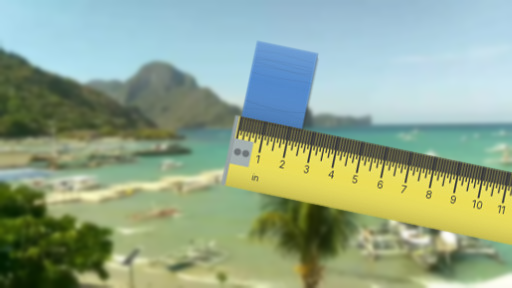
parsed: 2.5 in
